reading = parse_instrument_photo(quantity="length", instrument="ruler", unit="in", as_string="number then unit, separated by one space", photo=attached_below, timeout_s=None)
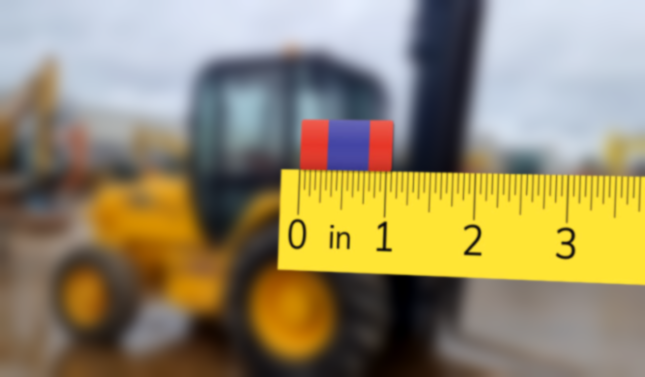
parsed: 1.0625 in
